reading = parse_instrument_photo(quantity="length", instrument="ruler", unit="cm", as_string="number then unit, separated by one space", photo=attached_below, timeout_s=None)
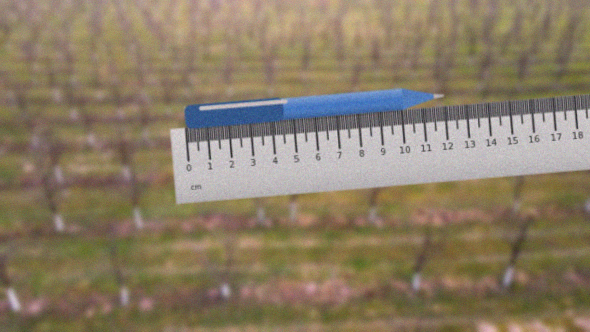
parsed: 12 cm
